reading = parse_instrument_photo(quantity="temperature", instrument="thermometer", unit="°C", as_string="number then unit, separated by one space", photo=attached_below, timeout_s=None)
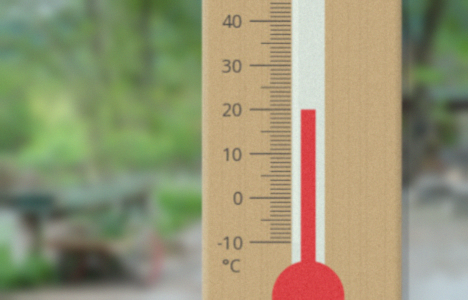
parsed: 20 °C
